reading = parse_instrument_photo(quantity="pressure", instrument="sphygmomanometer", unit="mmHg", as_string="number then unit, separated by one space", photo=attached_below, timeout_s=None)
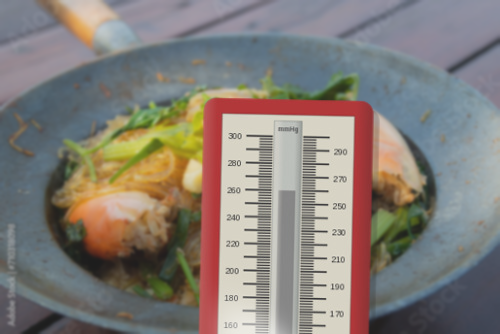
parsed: 260 mmHg
